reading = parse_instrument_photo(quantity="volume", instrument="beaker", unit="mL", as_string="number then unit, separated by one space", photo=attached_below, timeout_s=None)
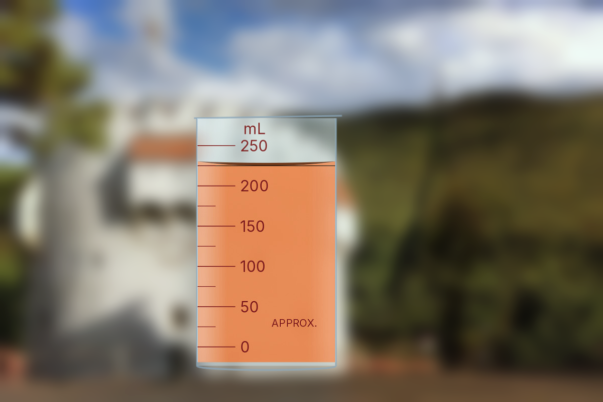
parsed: 225 mL
